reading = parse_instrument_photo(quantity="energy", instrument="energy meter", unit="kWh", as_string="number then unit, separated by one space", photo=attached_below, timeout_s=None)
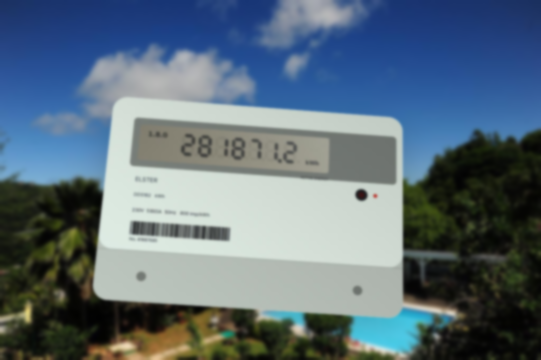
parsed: 281871.2 kWh
